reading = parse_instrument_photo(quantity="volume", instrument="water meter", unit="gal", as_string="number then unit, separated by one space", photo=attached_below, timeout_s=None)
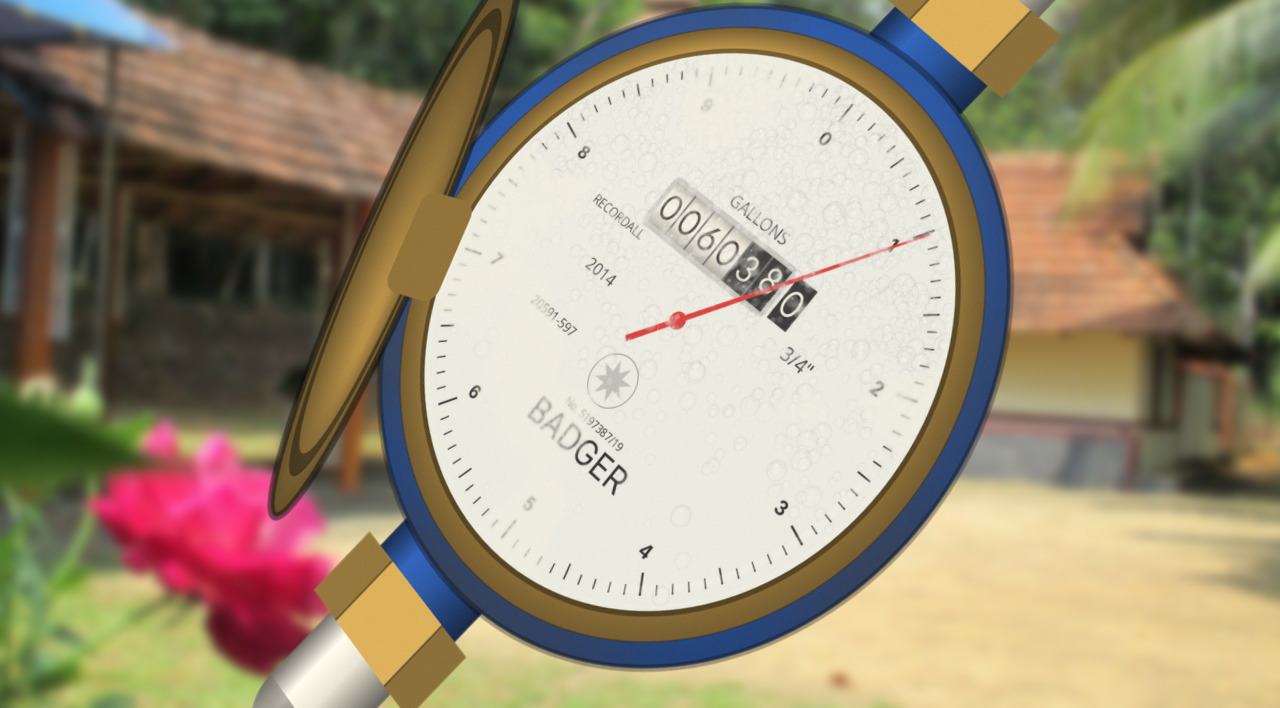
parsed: 60381.0 gal
